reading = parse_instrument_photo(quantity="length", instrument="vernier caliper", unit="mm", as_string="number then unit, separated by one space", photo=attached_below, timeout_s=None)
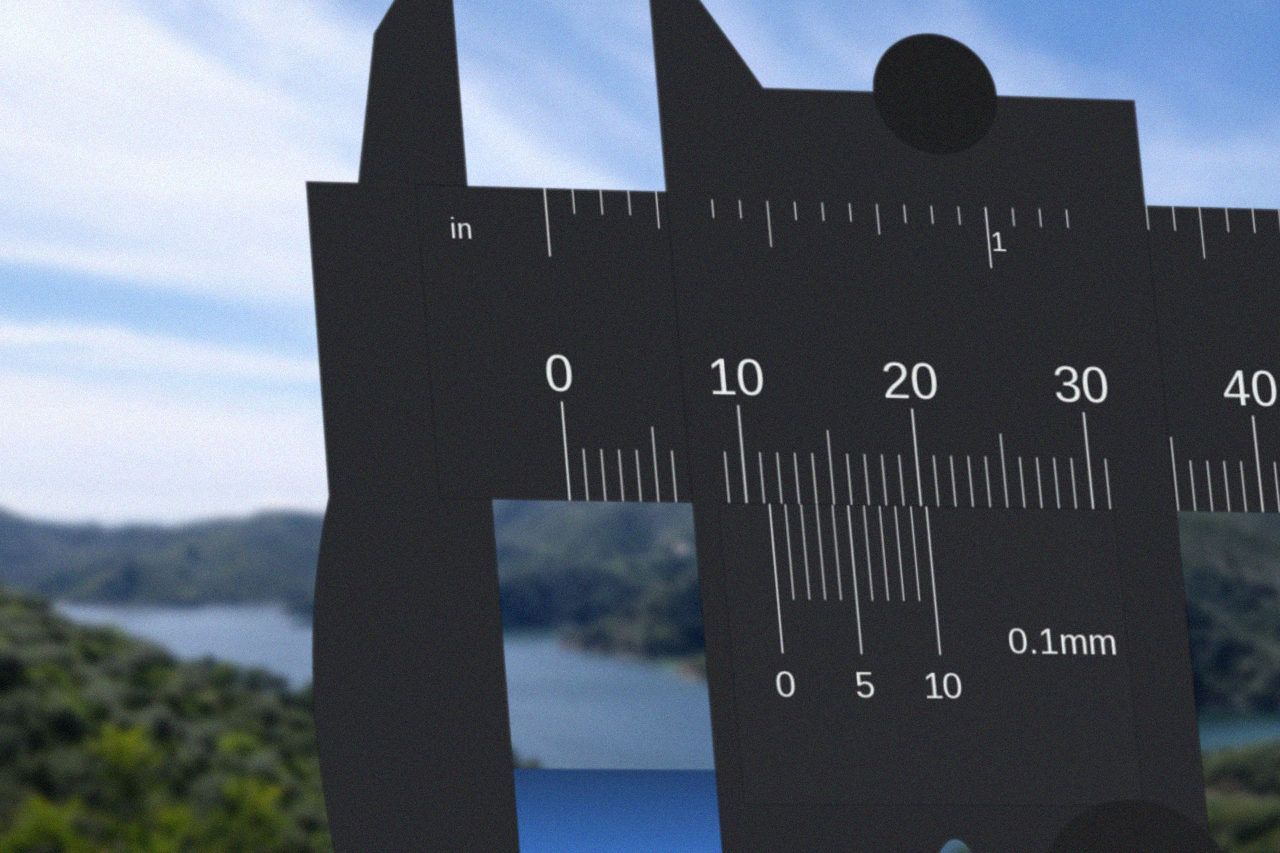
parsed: 11.3 mm
